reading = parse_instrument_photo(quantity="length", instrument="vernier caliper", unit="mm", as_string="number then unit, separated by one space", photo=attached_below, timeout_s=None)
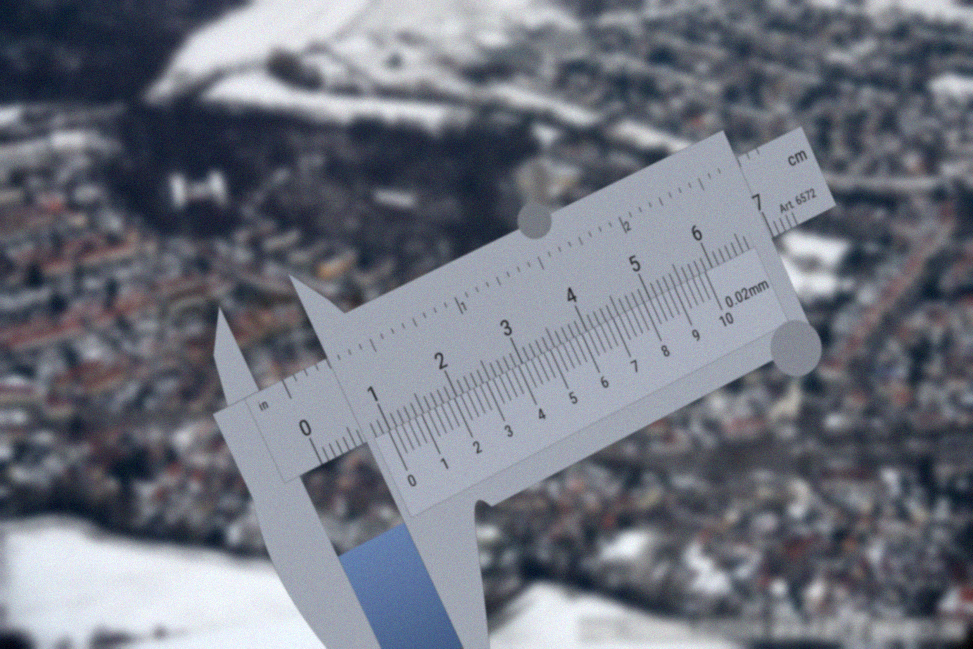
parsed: 9.8 mm
